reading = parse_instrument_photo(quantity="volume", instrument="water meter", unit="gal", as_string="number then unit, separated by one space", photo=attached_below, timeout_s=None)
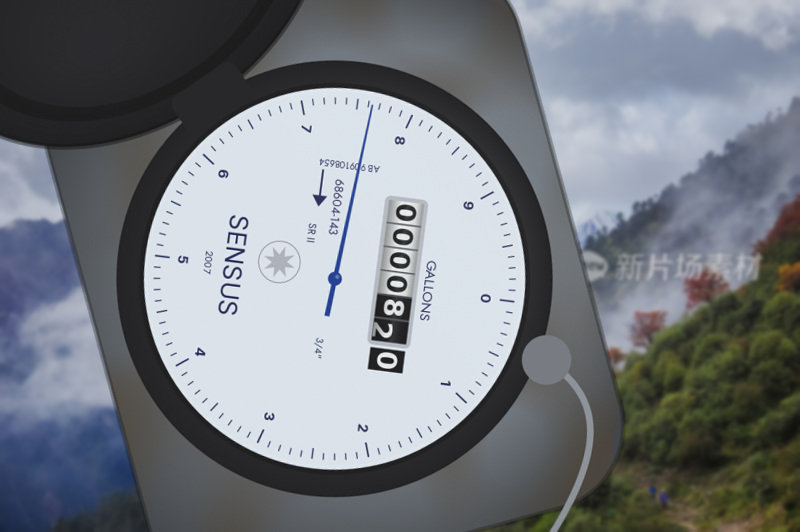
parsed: 817.6 gal
